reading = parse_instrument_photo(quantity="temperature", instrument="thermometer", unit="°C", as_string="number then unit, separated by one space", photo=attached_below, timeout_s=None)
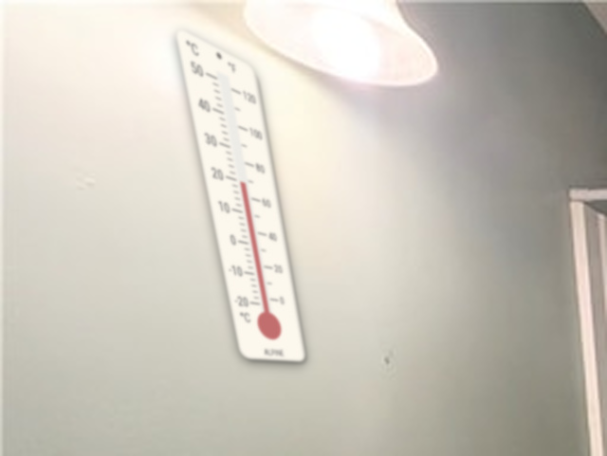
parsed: 20 °C
